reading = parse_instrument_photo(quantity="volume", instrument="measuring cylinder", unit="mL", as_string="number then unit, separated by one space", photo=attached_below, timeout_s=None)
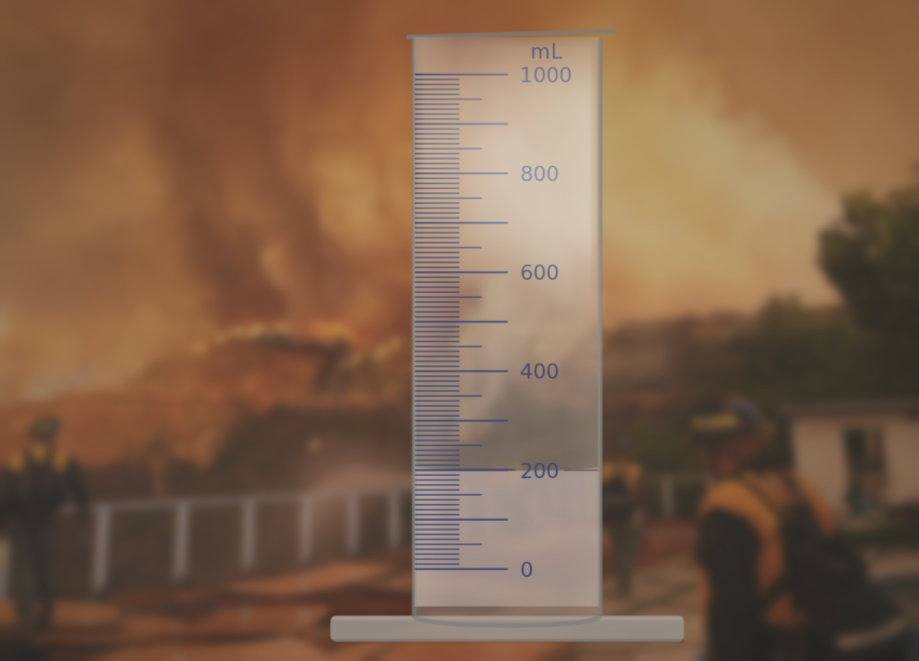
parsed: 200 mL
